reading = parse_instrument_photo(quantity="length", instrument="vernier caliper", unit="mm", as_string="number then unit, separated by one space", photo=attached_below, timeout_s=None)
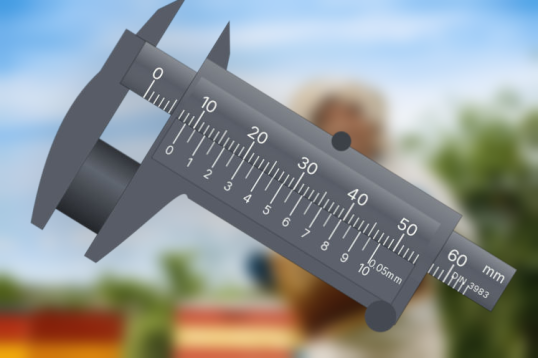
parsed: 8.4 mm
